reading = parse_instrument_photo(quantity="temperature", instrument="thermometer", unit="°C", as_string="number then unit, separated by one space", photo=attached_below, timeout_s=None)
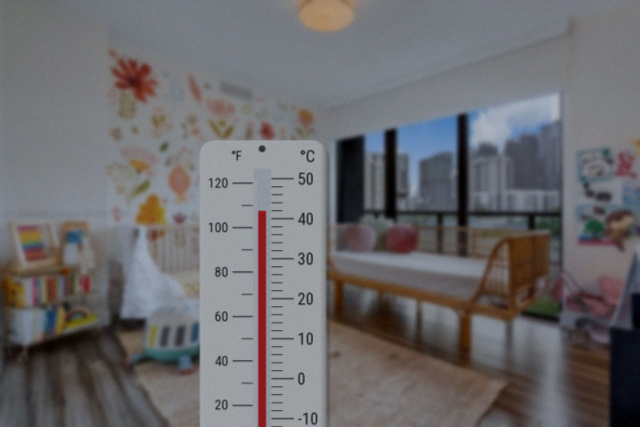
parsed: 42 °C
